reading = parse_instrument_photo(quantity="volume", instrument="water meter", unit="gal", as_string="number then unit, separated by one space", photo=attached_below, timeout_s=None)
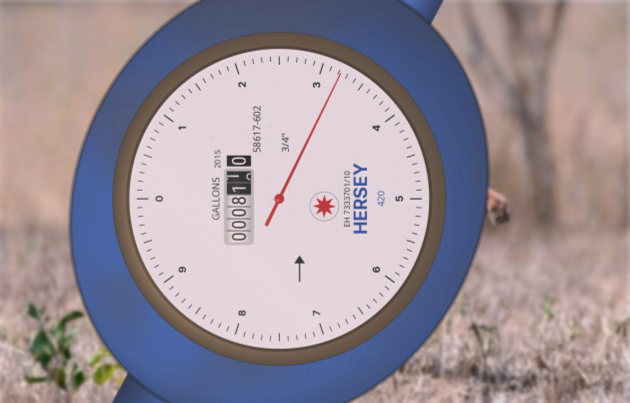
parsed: 8113.2 gal
